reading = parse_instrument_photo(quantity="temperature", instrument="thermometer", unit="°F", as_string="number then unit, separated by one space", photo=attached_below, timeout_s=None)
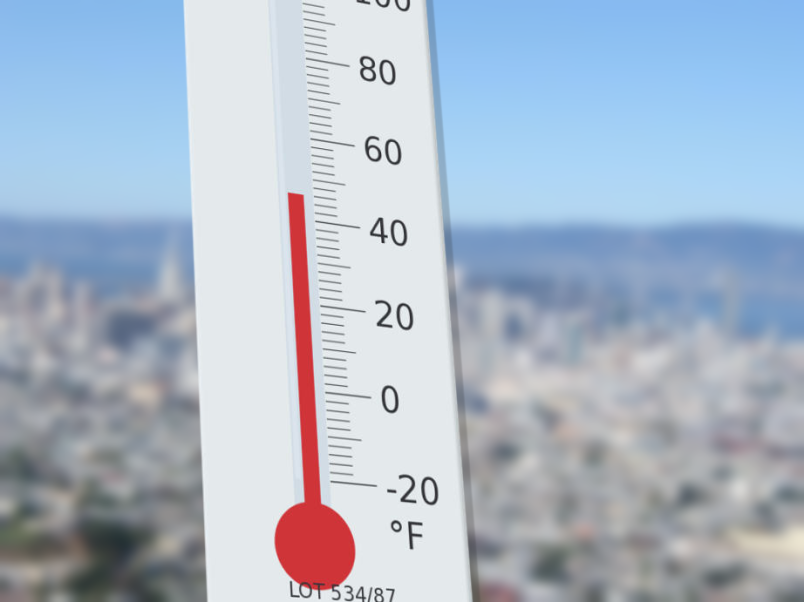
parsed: 46 °F
